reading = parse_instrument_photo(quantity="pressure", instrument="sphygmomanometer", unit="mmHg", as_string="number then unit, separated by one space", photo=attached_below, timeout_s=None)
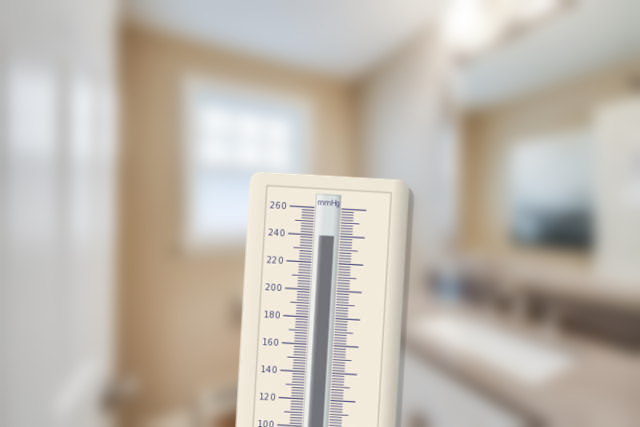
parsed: 240 mmHg
